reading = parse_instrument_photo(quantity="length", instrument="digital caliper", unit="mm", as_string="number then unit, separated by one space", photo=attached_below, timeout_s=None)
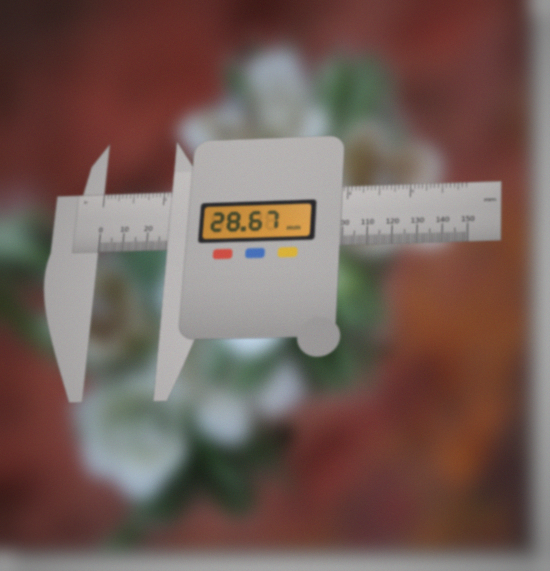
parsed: 28.67 mm
